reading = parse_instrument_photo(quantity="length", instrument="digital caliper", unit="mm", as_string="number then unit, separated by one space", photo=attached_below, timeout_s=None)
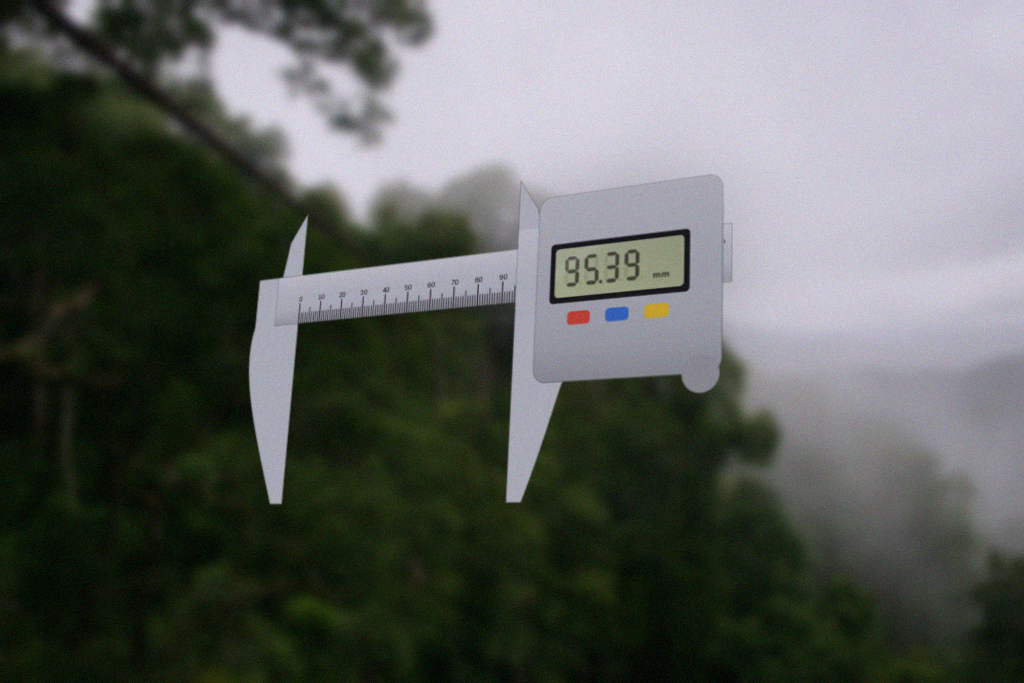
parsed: 95.39 mm
